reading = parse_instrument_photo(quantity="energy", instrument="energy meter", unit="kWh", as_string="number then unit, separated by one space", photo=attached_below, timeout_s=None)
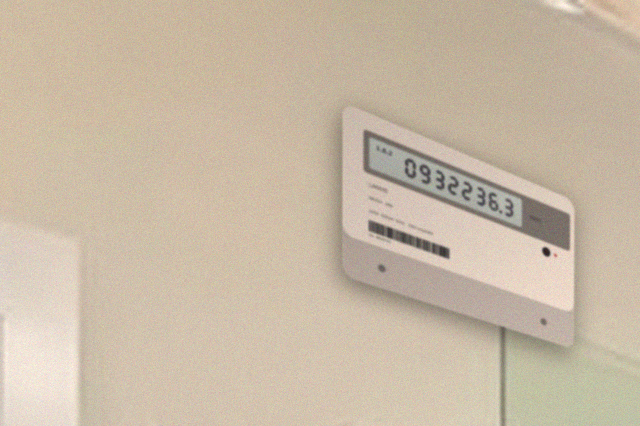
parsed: 932236.3 kWh
